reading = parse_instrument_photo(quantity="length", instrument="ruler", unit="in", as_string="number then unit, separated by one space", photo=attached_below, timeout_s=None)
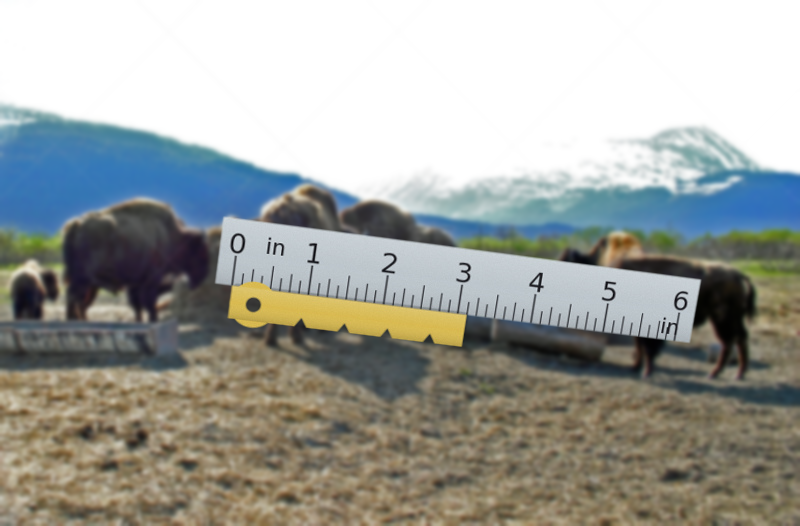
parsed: 3.125 in
